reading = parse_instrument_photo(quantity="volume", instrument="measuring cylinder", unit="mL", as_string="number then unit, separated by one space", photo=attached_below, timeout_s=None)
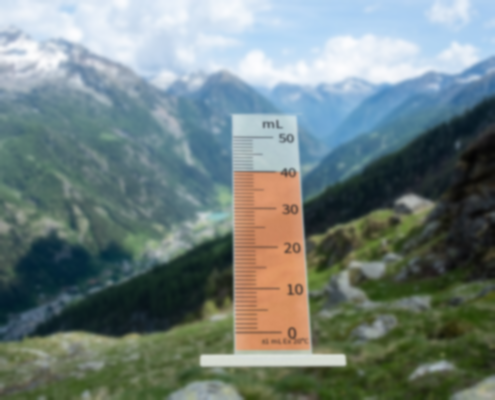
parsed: 40 mL
